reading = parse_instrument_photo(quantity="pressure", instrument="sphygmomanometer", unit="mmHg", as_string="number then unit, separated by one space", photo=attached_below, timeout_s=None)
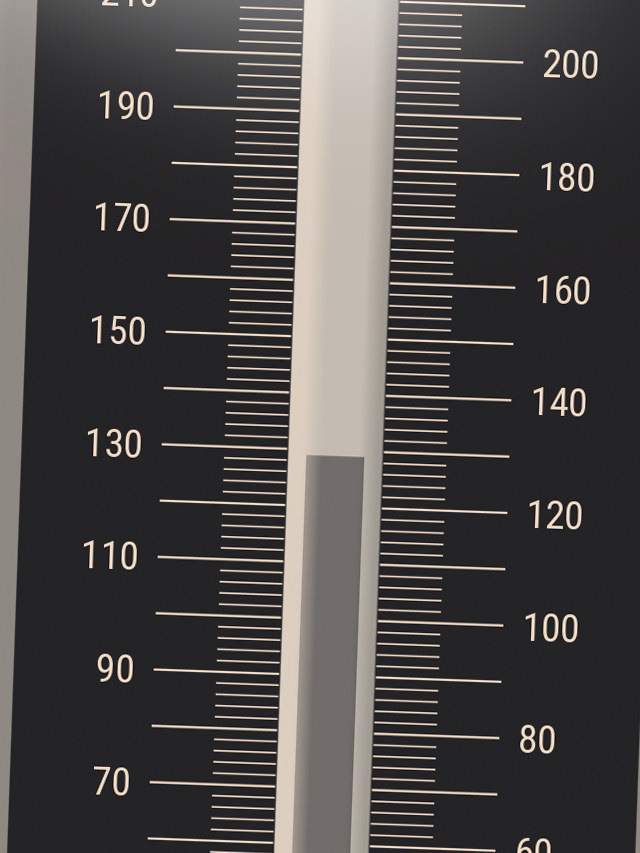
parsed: 129 mmHg
